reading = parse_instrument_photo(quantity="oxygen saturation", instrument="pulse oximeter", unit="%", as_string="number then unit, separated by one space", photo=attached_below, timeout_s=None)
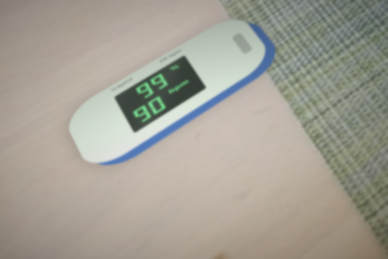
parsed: 99 %
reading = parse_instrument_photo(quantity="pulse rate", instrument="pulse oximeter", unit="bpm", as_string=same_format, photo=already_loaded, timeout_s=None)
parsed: 90 bpm
